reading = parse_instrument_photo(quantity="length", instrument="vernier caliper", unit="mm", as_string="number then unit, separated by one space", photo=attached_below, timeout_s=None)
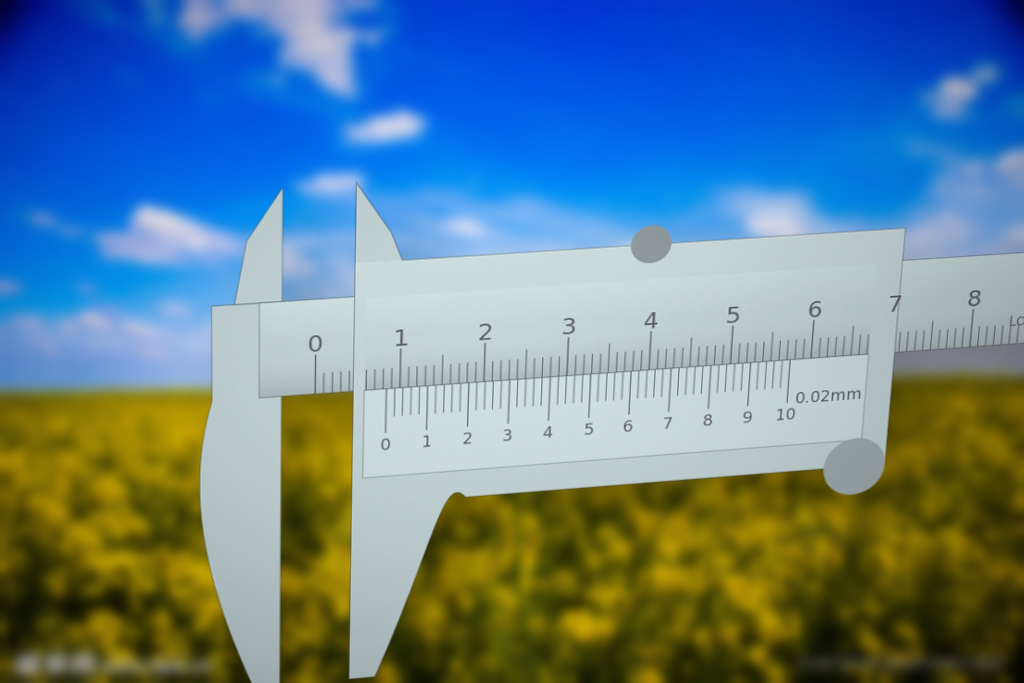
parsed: 8.4 mm
